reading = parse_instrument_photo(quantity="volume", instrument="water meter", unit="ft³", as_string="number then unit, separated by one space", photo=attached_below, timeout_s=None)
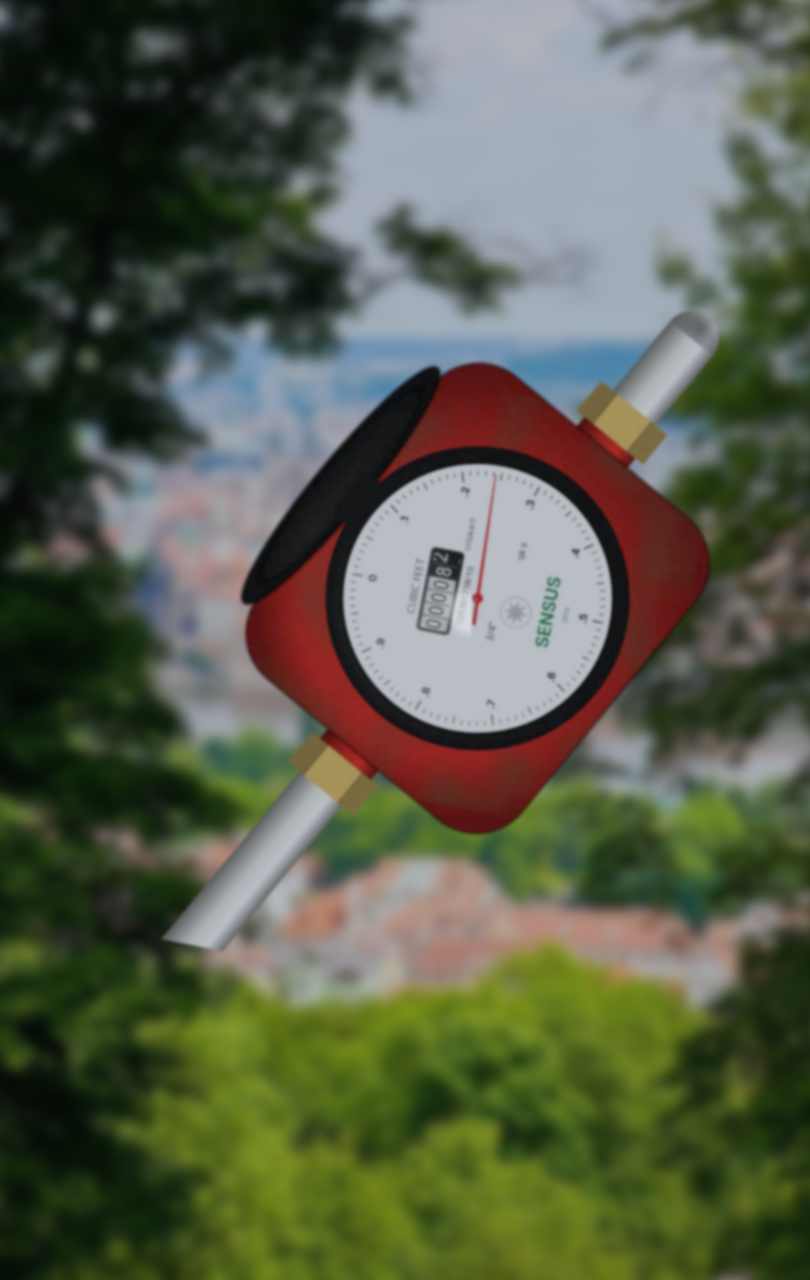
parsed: 82.24 ft³
